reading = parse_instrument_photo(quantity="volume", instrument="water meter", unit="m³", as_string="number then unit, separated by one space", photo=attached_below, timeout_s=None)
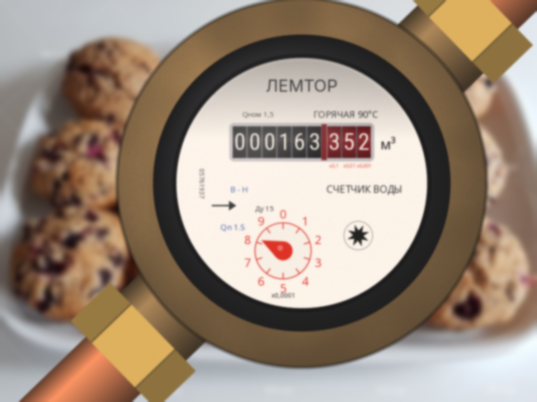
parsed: 163.3528 m³
